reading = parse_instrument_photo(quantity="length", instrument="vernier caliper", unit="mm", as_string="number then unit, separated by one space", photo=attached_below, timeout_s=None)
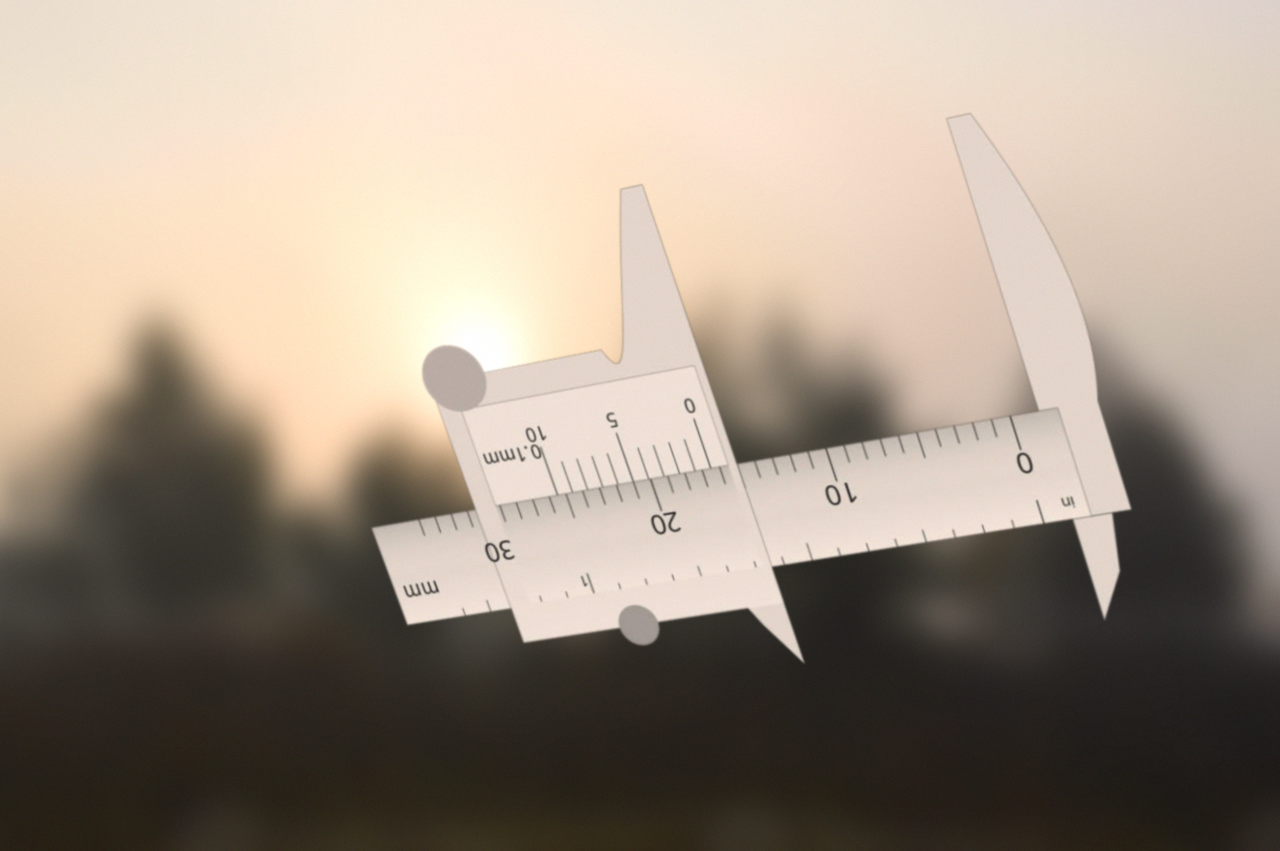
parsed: 16.5 mm
